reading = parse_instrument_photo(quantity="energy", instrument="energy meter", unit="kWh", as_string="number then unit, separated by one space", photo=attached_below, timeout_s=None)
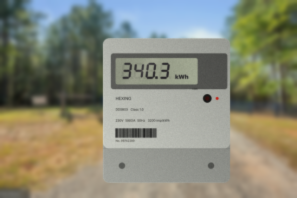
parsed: 340.3 kWh
